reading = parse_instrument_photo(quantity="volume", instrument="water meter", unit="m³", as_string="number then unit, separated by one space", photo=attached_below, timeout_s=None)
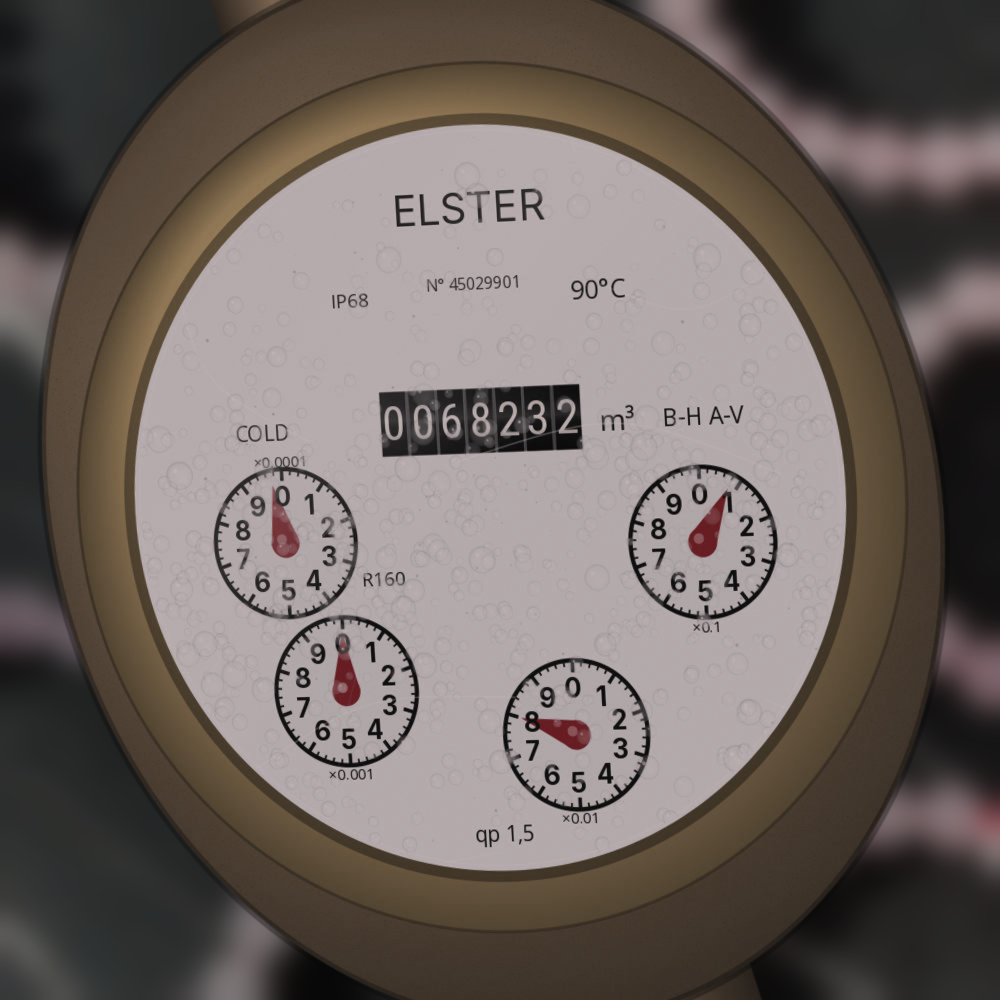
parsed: 68232.0799 m³
